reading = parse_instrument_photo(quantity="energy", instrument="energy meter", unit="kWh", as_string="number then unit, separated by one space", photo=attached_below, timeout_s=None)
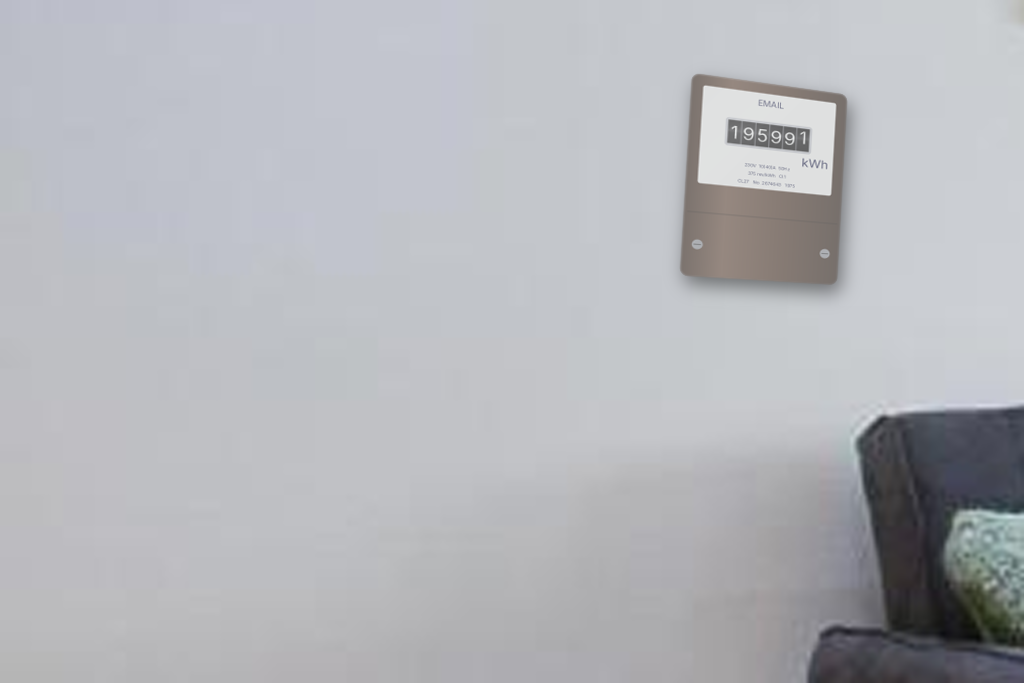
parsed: 195991 kWh
